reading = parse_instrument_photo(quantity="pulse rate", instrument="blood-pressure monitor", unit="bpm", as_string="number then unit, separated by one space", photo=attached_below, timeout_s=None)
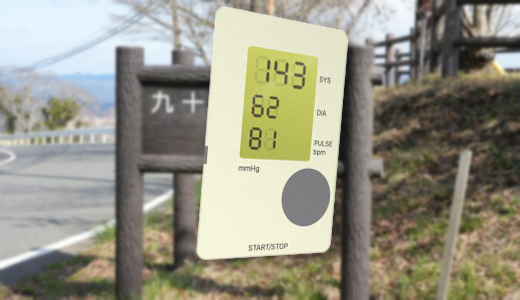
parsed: 81 bpm
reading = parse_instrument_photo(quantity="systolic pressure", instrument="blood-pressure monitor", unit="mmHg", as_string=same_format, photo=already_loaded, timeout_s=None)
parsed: 143 mmHg
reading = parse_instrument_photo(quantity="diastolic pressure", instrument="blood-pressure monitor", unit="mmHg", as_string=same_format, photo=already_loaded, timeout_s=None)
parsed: 62 mmHg
